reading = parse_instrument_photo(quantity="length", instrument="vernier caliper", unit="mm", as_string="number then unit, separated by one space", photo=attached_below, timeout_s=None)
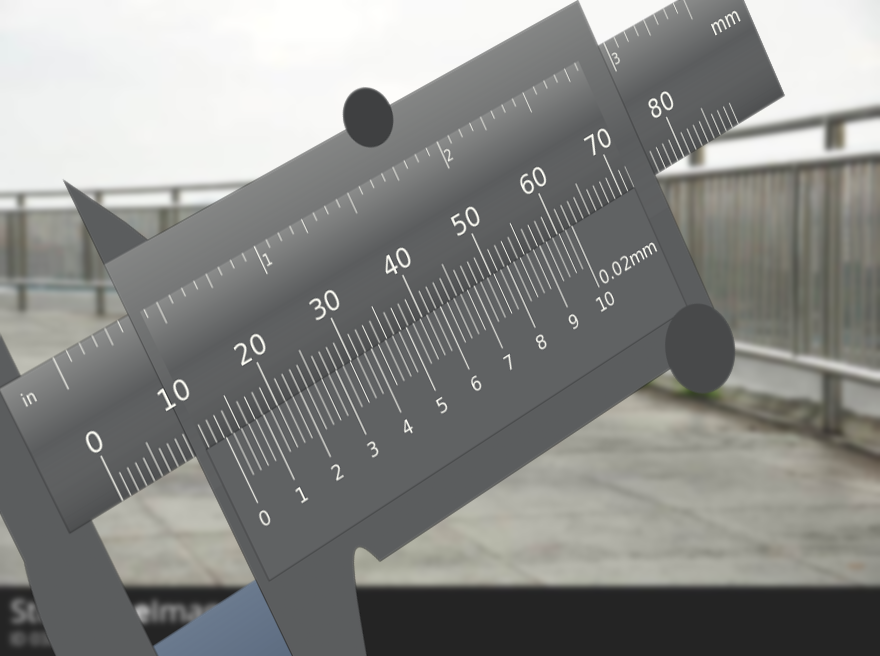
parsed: 13.2 mm
